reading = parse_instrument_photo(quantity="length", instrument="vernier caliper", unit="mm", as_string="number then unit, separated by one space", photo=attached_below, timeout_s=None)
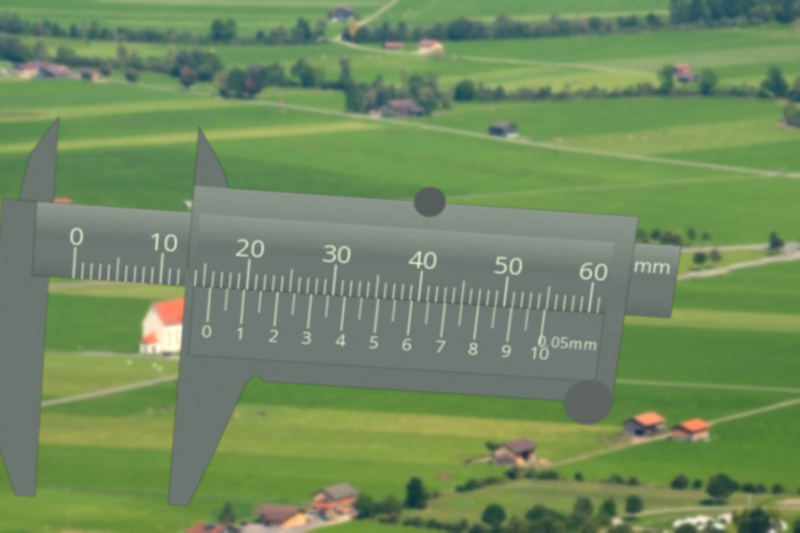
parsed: 15.8 mm
